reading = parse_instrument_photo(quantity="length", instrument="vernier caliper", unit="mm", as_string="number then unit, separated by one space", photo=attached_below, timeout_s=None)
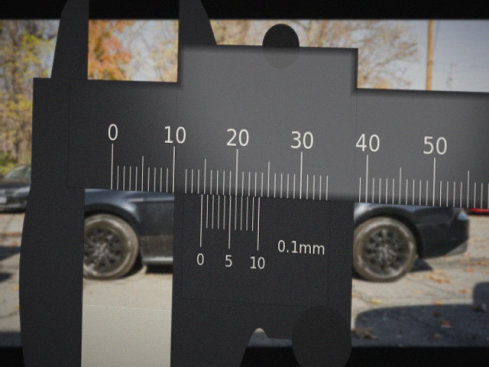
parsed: 14.6 mm
